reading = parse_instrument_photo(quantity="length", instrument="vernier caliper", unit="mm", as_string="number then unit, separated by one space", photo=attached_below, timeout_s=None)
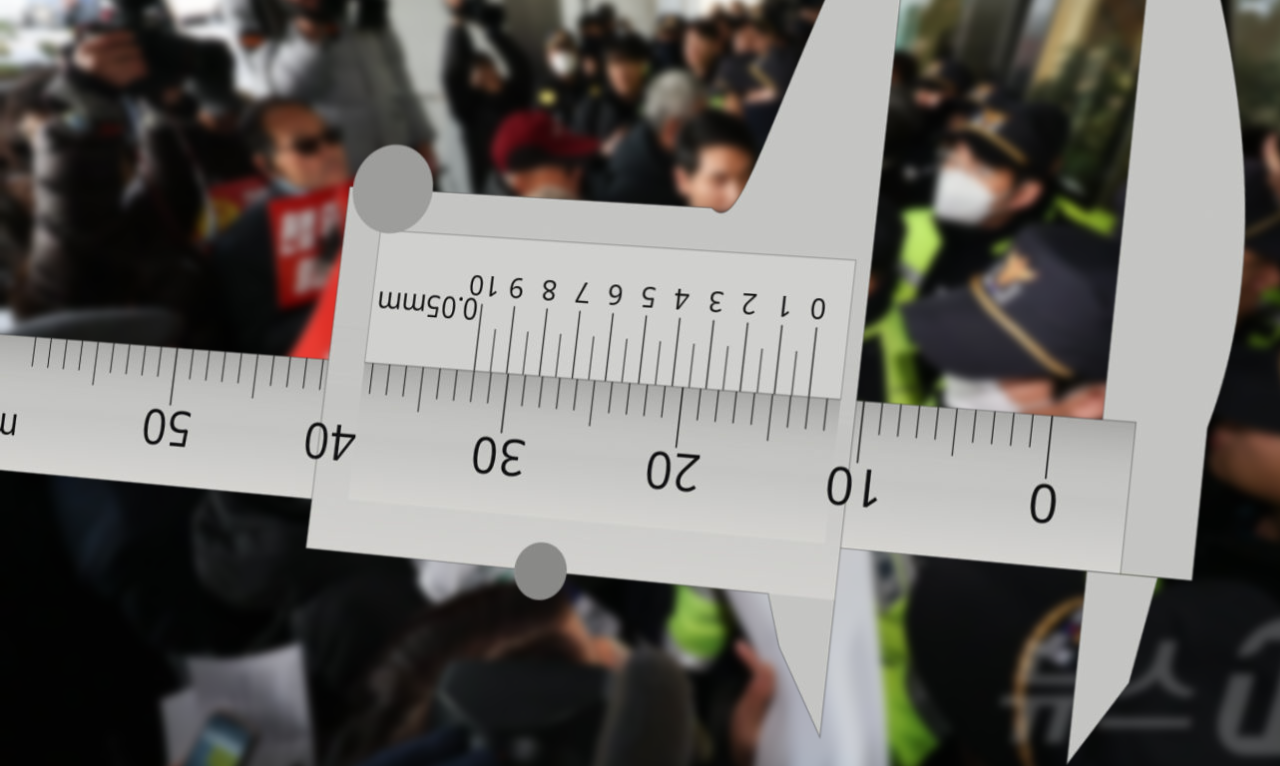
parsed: 13.0 mm
